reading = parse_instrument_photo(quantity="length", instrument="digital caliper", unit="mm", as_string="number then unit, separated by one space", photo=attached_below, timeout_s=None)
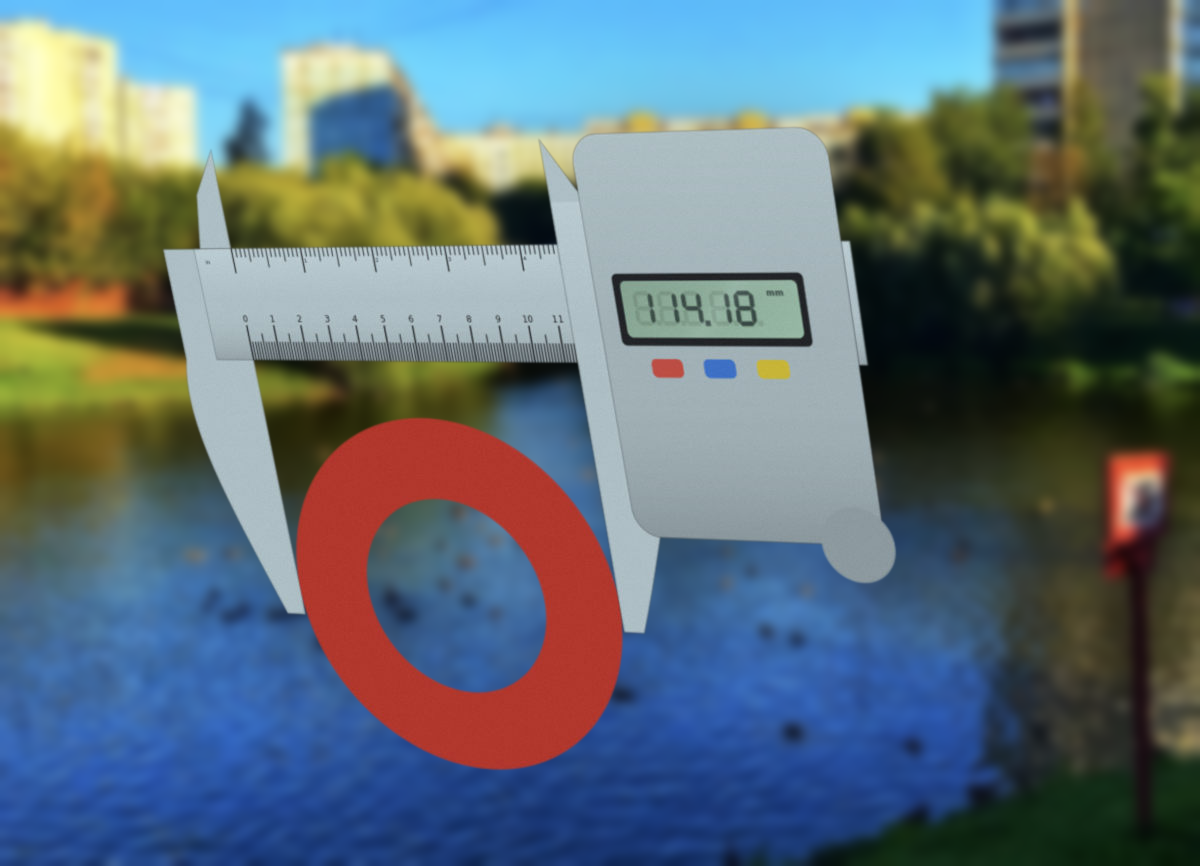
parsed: 114.18 mm
